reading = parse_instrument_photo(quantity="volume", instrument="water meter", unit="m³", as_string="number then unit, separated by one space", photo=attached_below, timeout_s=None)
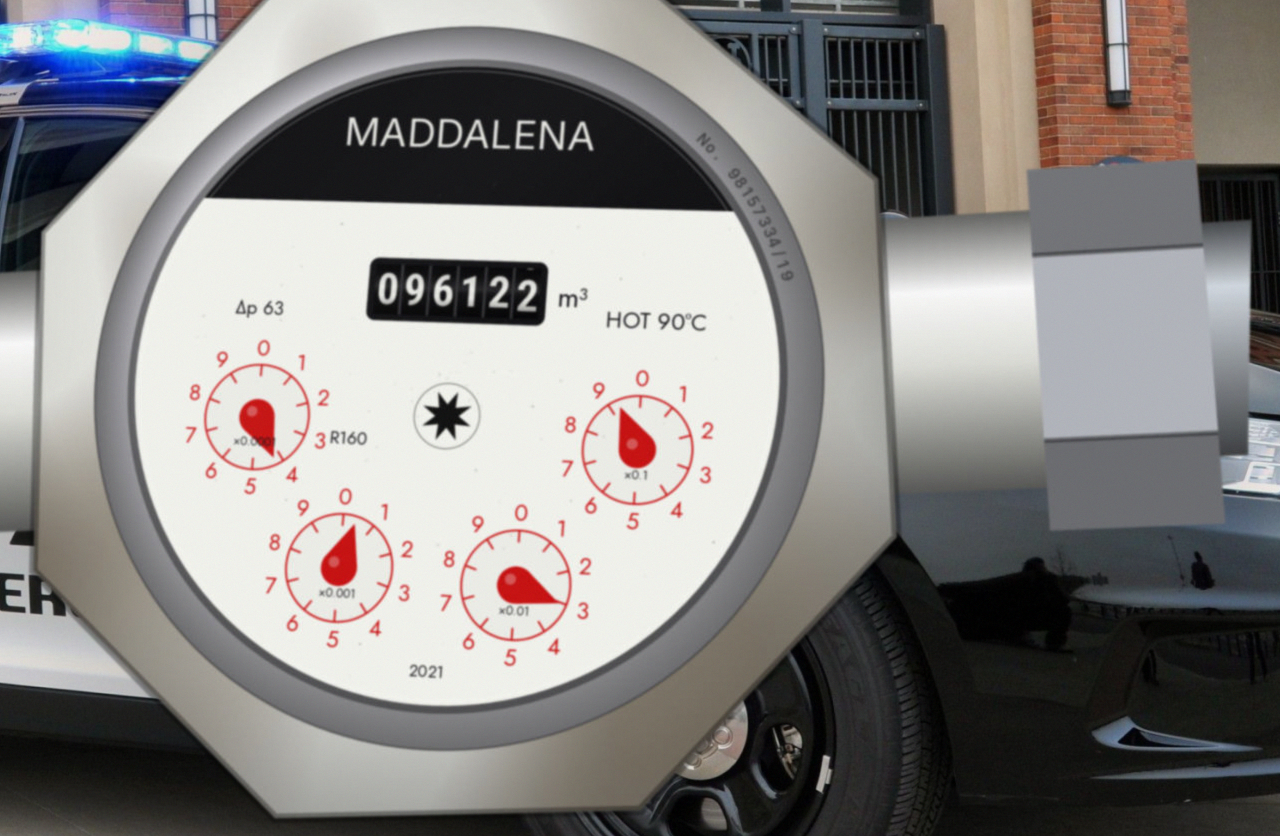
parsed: 96121.9304 m³
